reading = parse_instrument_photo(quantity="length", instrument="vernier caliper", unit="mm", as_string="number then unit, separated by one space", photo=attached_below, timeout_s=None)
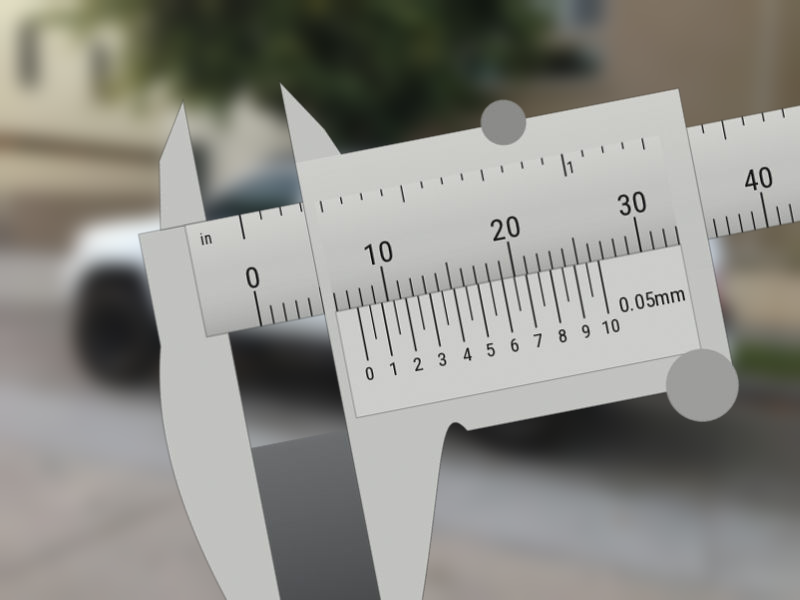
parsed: 7.6 mm
